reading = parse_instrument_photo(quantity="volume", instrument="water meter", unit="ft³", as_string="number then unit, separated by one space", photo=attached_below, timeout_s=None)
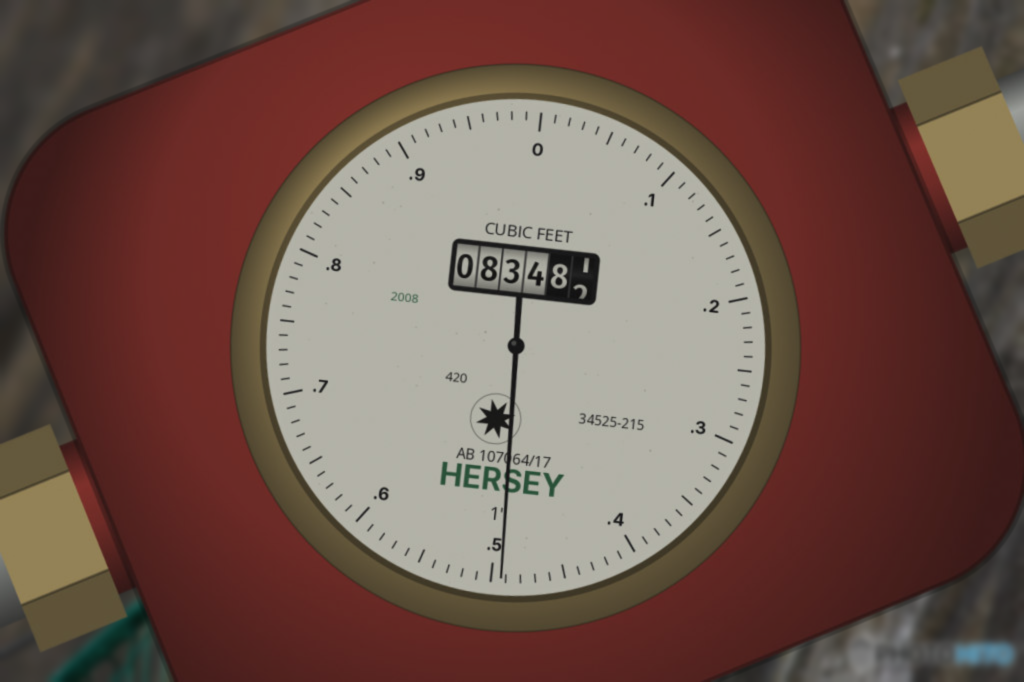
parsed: 83481.49 ft³
